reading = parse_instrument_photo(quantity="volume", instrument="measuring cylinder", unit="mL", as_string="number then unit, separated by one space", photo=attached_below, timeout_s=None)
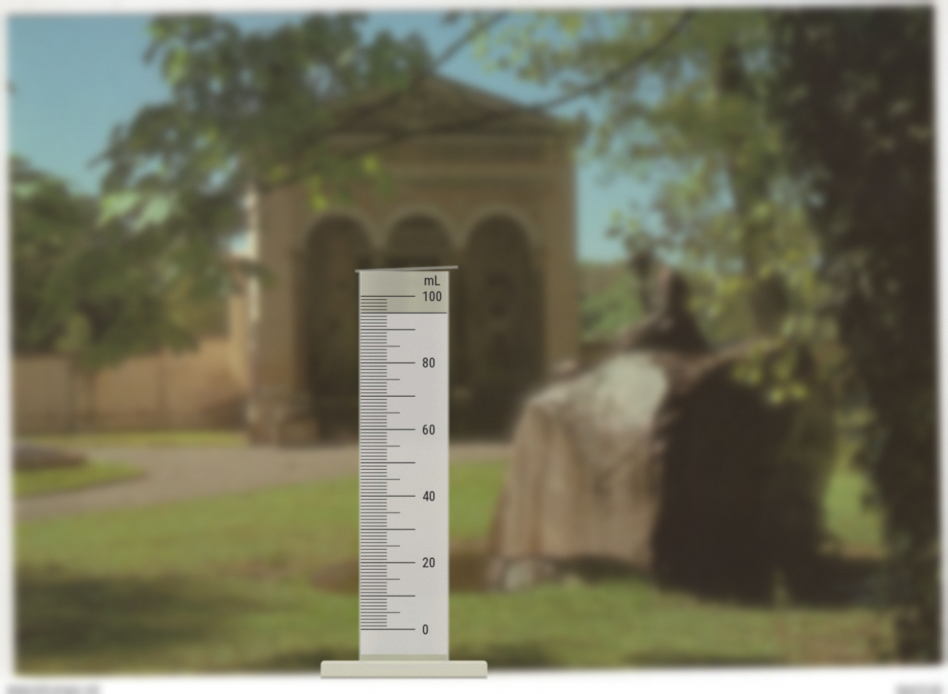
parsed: 95 mL
